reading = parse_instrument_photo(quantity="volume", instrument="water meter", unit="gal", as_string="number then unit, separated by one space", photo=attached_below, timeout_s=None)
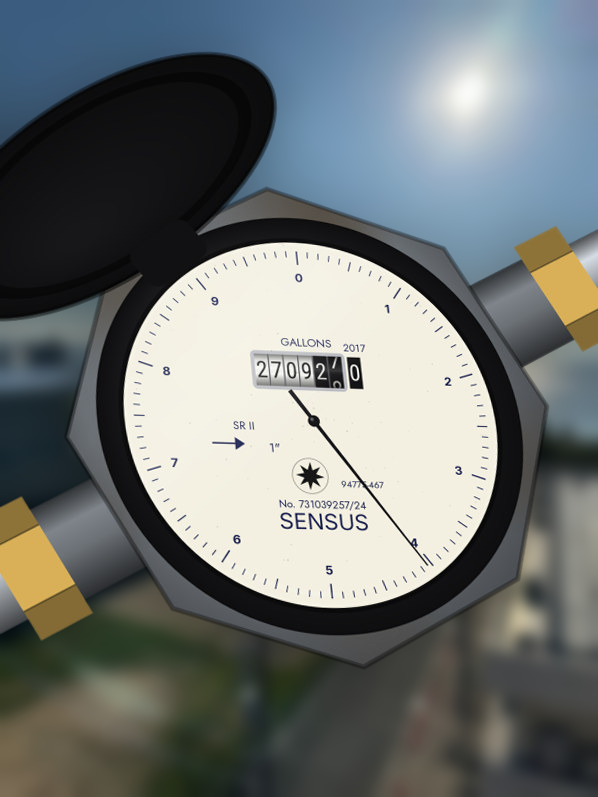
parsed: 2709274.0 gal
